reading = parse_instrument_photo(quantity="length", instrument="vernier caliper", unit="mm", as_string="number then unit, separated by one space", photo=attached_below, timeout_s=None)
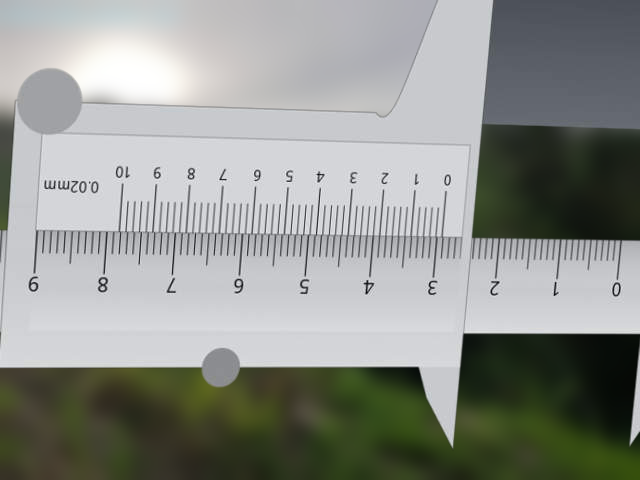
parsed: 29.2 mm
